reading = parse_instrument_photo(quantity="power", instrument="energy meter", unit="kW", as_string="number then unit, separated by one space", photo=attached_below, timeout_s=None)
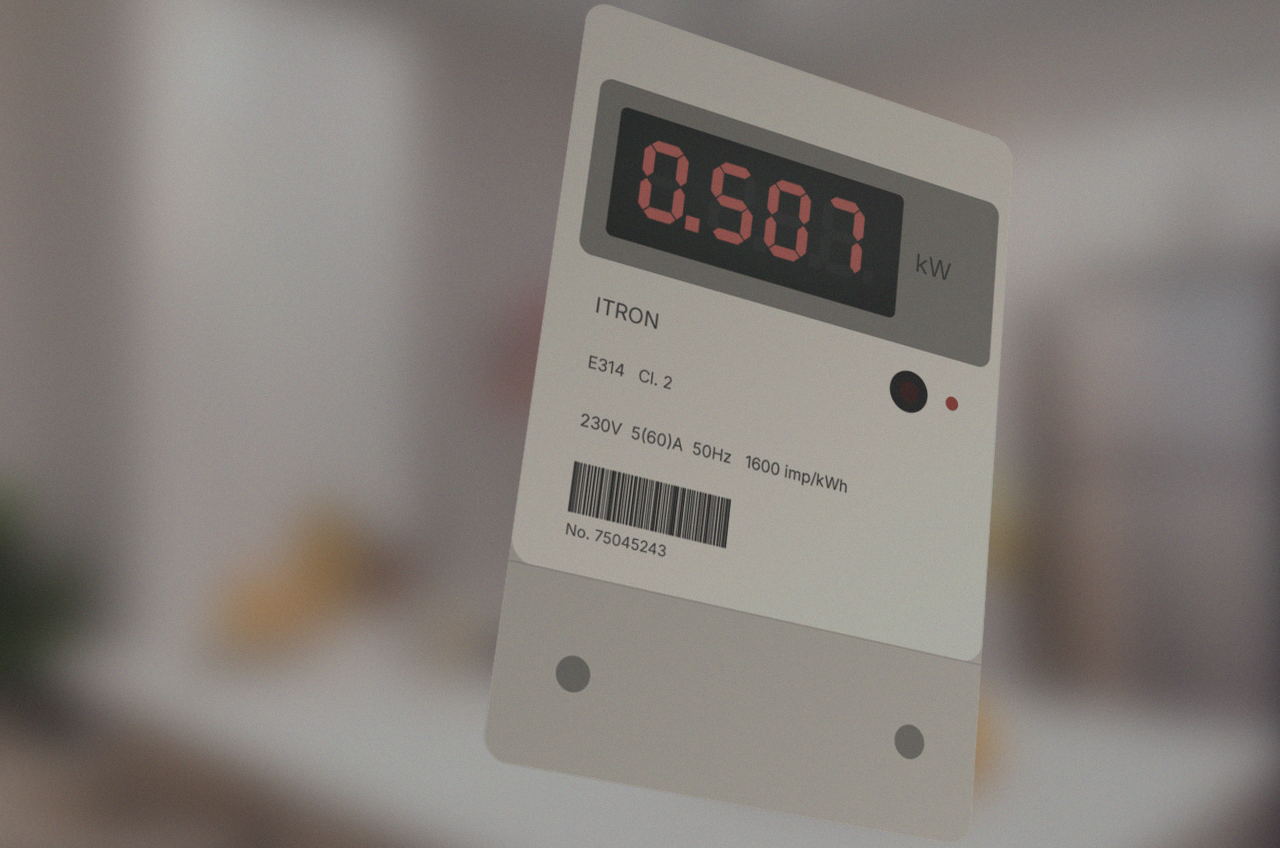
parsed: 0.507 kW
